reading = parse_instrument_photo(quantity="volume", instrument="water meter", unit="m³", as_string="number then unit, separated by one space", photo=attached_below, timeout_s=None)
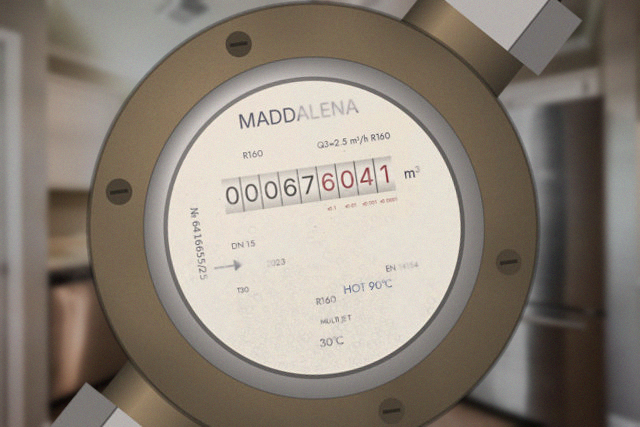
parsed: 67.6041 m³
